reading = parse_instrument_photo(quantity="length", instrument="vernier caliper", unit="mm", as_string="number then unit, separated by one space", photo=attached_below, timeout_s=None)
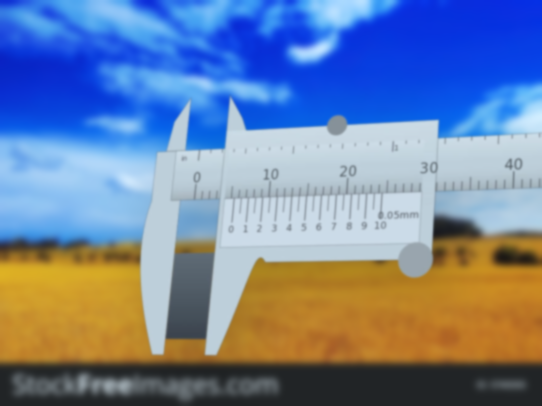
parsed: 5.4 mm
